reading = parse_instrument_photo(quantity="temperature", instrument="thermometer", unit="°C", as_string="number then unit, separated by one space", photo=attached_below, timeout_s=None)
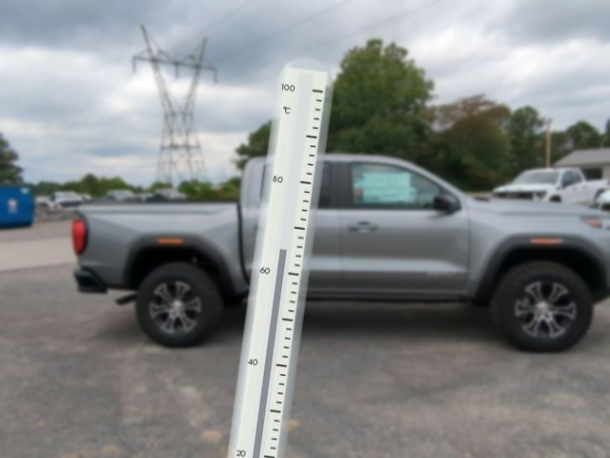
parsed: 65 °C
